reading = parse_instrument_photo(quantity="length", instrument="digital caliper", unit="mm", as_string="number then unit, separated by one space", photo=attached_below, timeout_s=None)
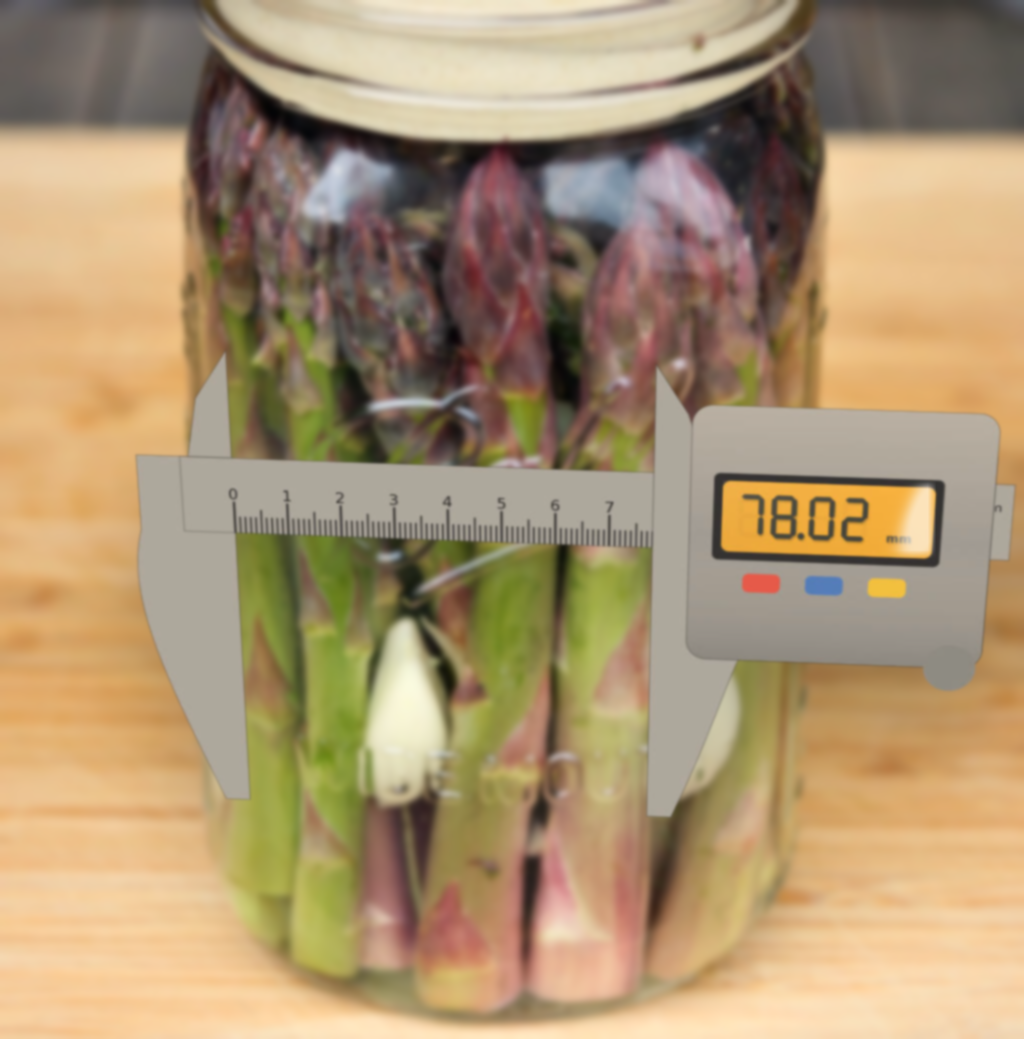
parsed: 78.02 mm
